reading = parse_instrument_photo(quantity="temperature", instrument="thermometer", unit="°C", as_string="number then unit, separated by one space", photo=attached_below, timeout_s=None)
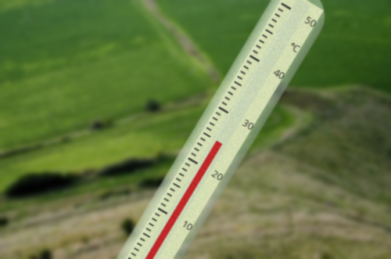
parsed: 25 °C
